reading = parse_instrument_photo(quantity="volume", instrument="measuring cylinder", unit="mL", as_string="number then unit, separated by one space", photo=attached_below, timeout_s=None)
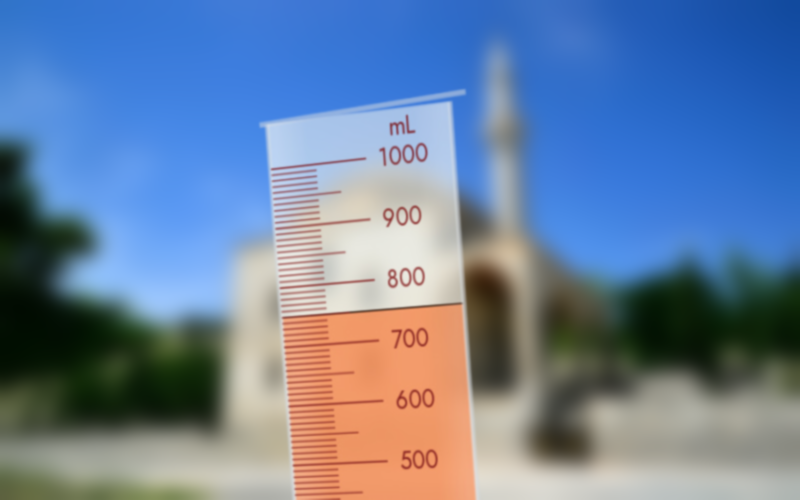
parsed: 750 mL
